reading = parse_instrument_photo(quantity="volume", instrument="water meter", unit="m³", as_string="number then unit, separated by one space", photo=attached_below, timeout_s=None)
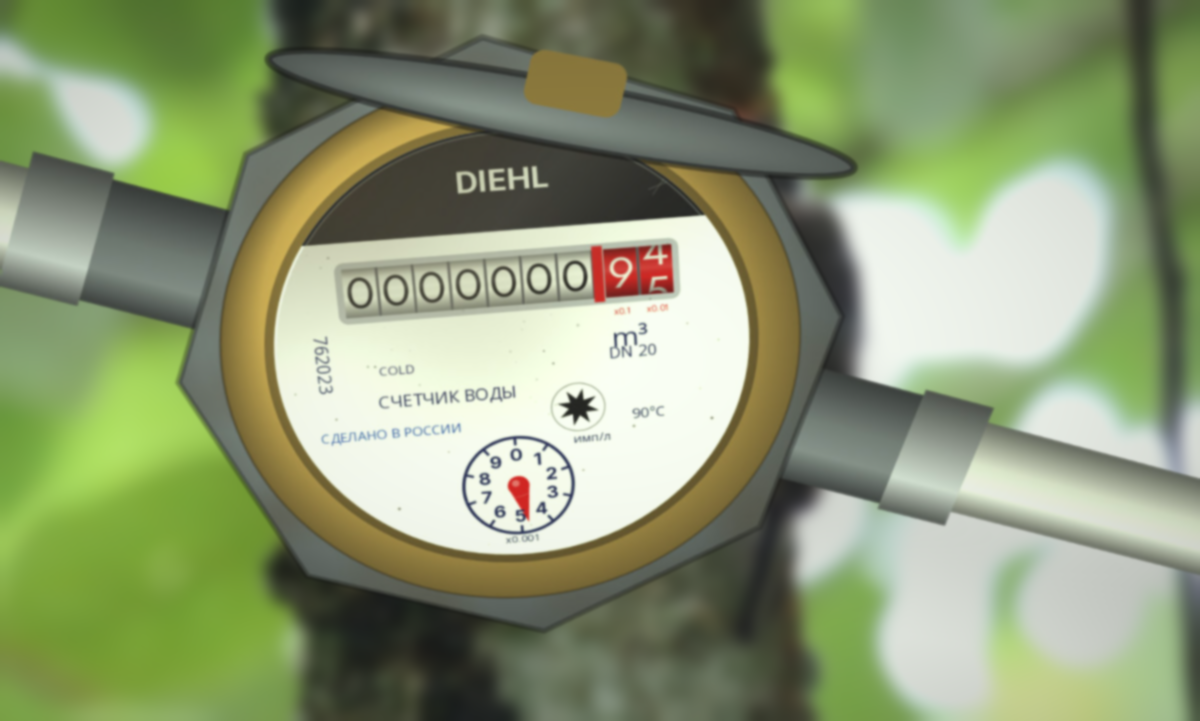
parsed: 0.944 m³
